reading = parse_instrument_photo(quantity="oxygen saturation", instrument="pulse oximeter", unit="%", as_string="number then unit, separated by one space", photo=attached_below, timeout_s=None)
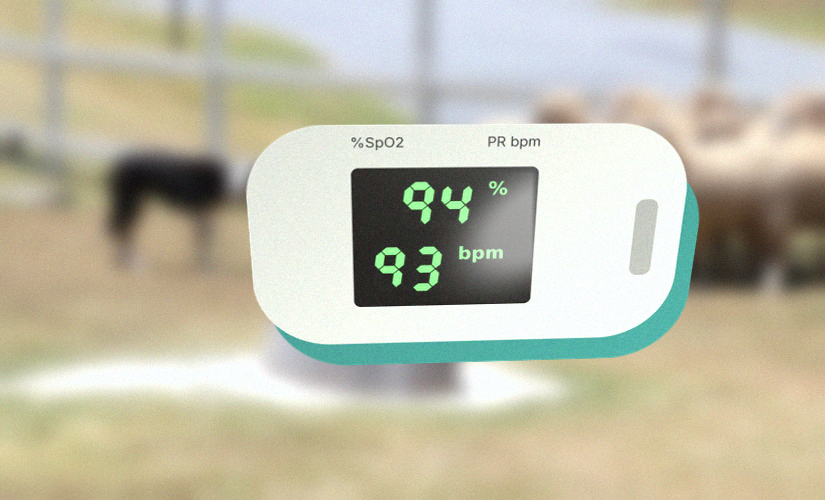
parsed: 94 %
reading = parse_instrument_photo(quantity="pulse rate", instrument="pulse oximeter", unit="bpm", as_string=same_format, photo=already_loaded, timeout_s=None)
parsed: 93 bpm
